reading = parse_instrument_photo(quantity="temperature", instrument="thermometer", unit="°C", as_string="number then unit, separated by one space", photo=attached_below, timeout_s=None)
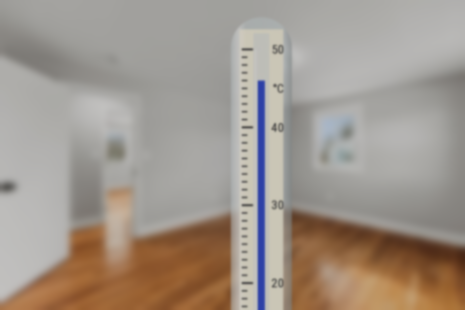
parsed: 46 °C
